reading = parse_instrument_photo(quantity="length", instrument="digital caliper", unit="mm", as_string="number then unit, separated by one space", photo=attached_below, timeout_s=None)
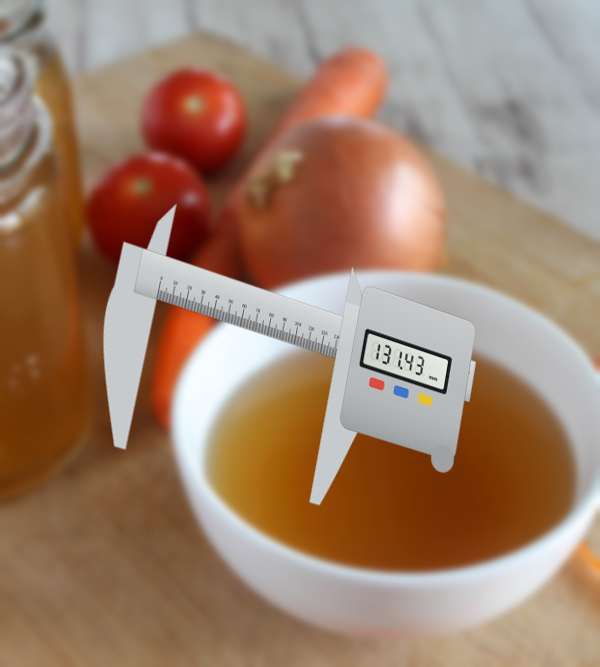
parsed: 131.43 mm
